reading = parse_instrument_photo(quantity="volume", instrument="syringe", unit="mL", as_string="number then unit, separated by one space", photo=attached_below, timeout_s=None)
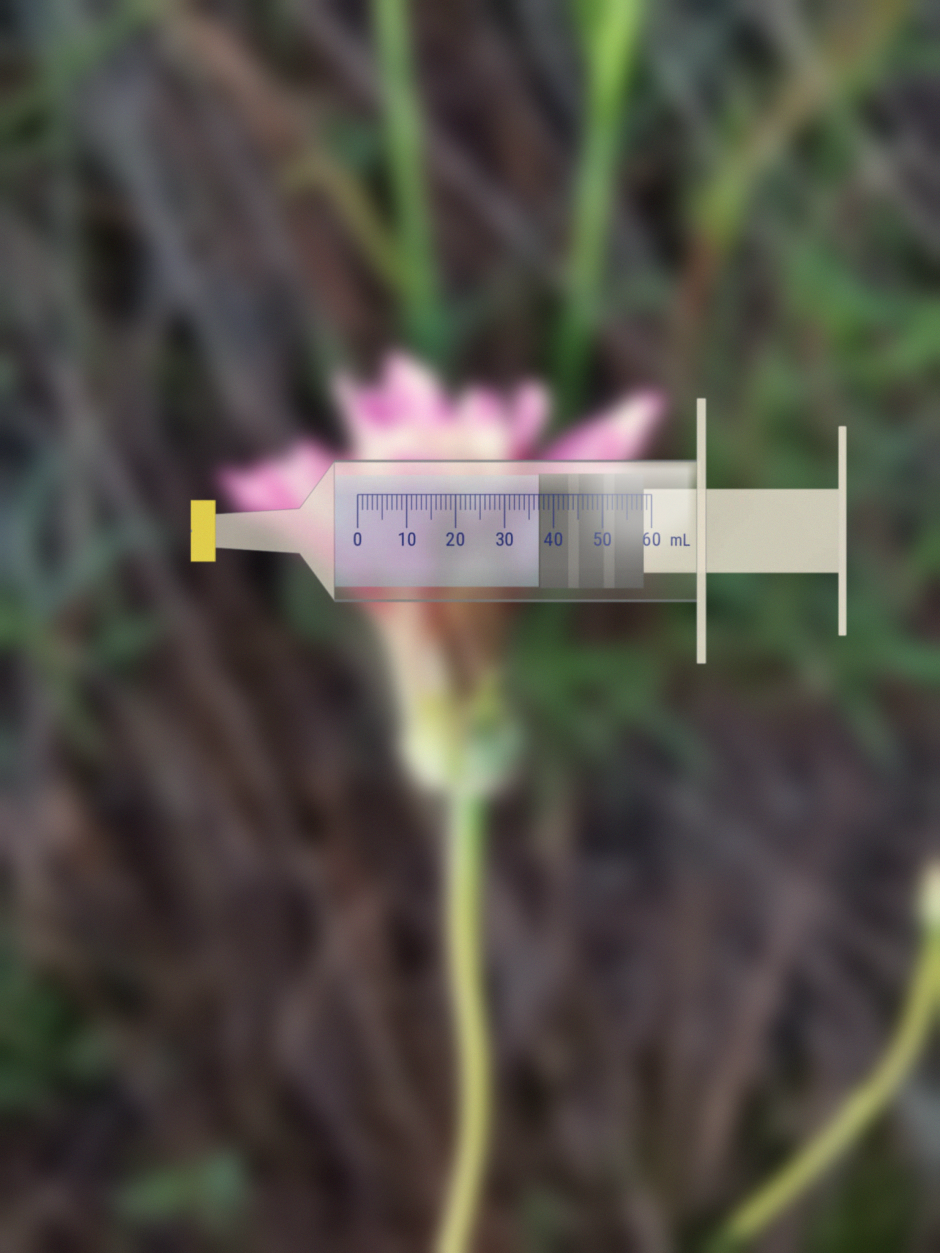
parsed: 37 mL
